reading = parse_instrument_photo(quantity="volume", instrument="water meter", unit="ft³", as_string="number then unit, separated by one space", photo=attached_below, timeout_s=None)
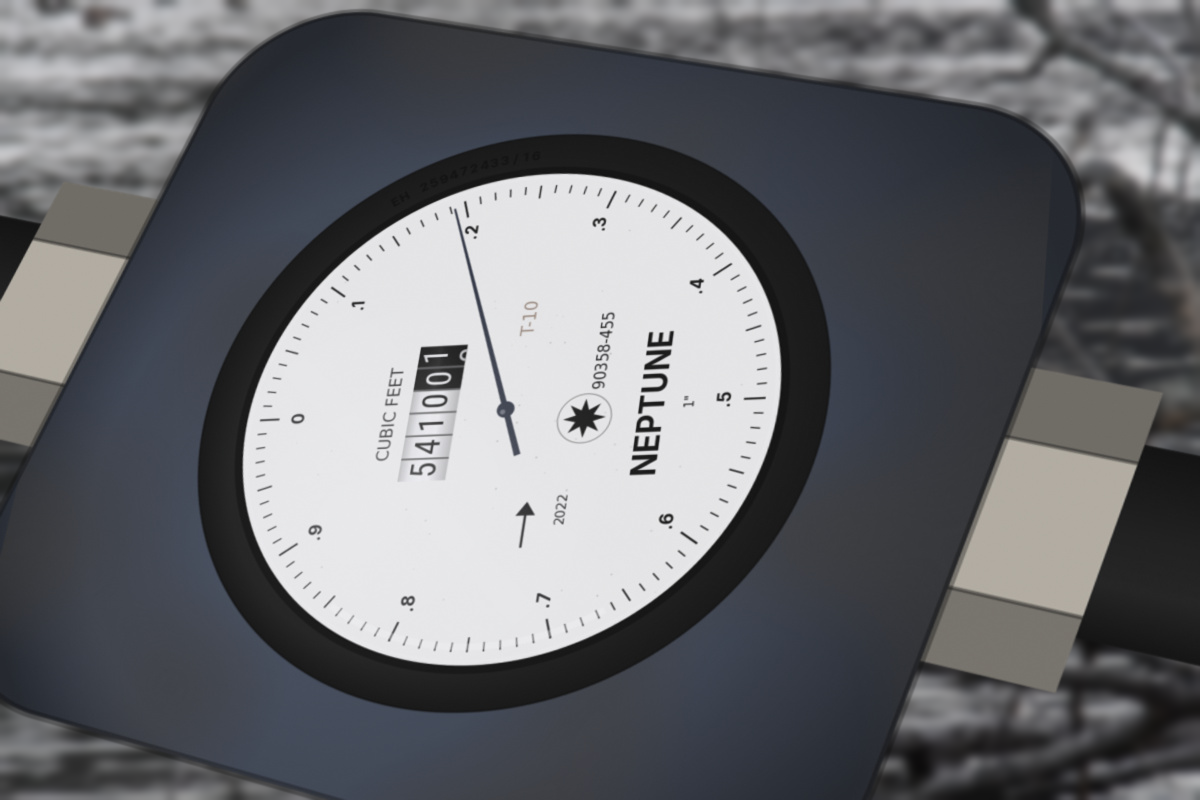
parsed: 541001.19 ft³
